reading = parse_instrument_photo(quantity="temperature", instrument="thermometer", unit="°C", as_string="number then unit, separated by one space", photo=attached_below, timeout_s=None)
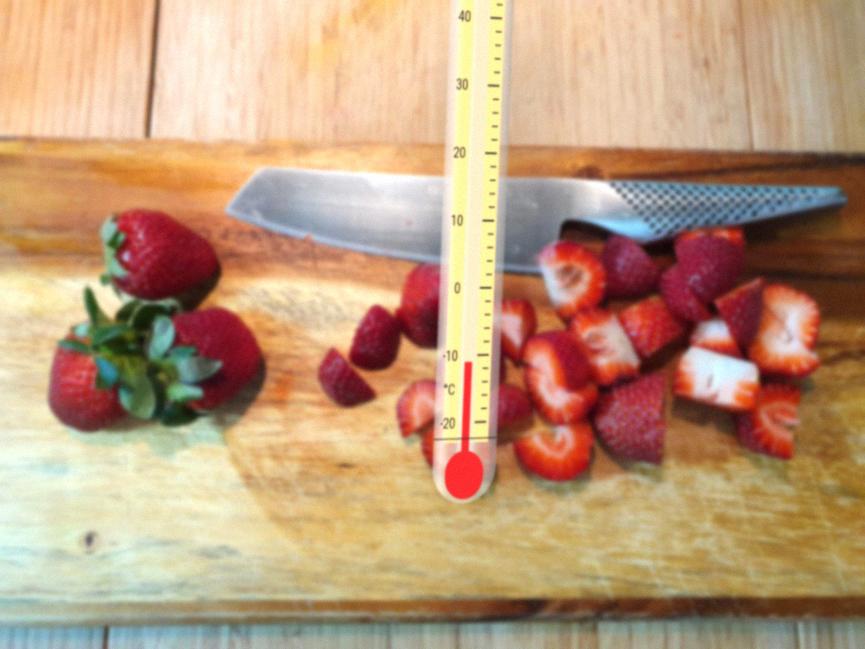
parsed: -11 °C
